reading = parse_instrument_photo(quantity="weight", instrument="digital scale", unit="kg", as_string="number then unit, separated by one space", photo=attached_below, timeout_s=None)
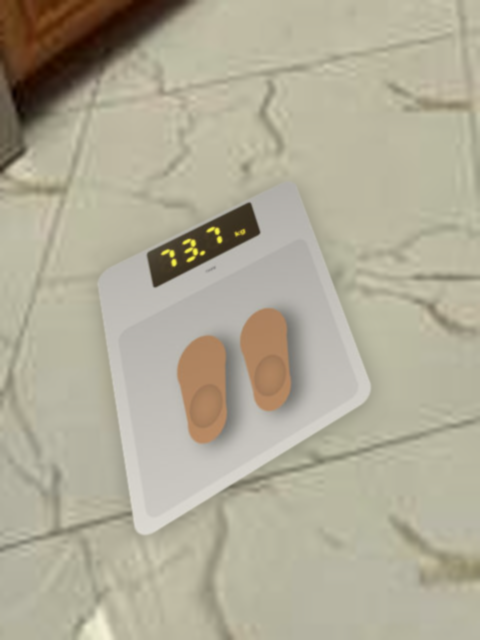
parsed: 73.7 kg
